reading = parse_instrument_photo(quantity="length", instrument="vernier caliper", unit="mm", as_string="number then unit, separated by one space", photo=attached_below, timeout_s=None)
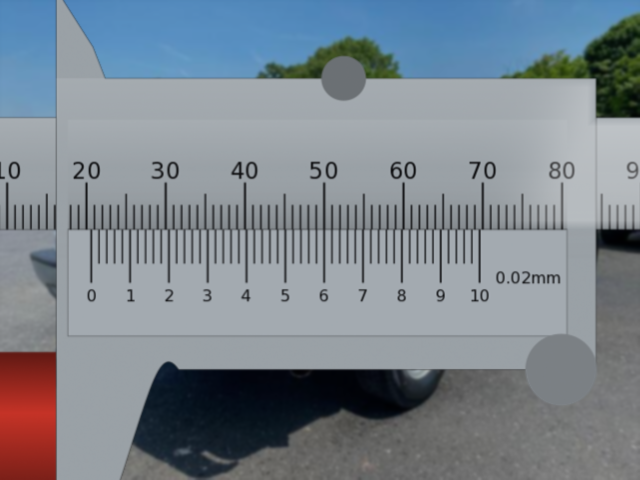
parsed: 20.6 mm
